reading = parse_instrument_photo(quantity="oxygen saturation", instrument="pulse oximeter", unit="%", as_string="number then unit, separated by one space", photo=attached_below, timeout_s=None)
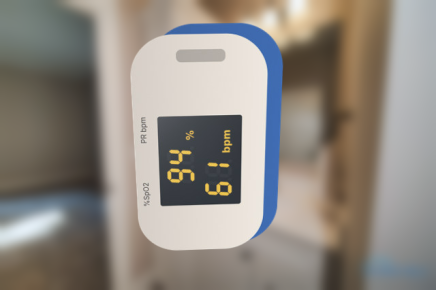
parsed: 94 %
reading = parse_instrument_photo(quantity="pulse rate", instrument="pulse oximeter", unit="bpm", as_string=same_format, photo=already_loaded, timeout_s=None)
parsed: 61 bpm
